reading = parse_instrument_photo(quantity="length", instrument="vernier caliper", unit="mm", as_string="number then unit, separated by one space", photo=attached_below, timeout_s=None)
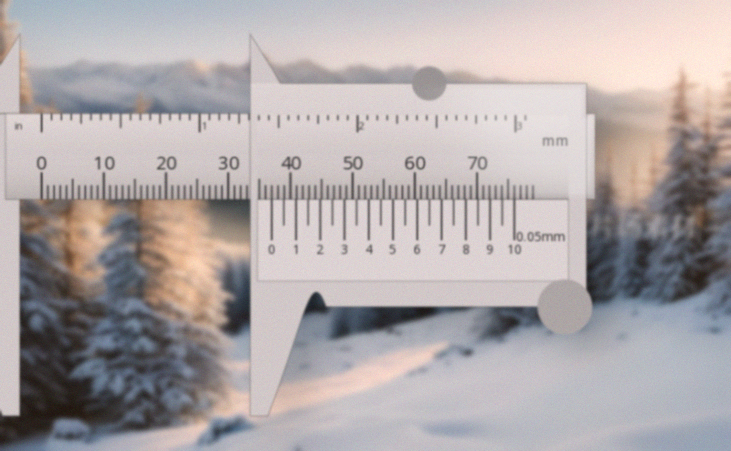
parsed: 37.0 mm
